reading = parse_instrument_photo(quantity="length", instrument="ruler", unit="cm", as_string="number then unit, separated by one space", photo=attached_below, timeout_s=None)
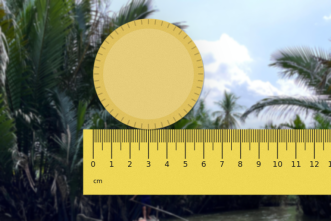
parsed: 6 cm
